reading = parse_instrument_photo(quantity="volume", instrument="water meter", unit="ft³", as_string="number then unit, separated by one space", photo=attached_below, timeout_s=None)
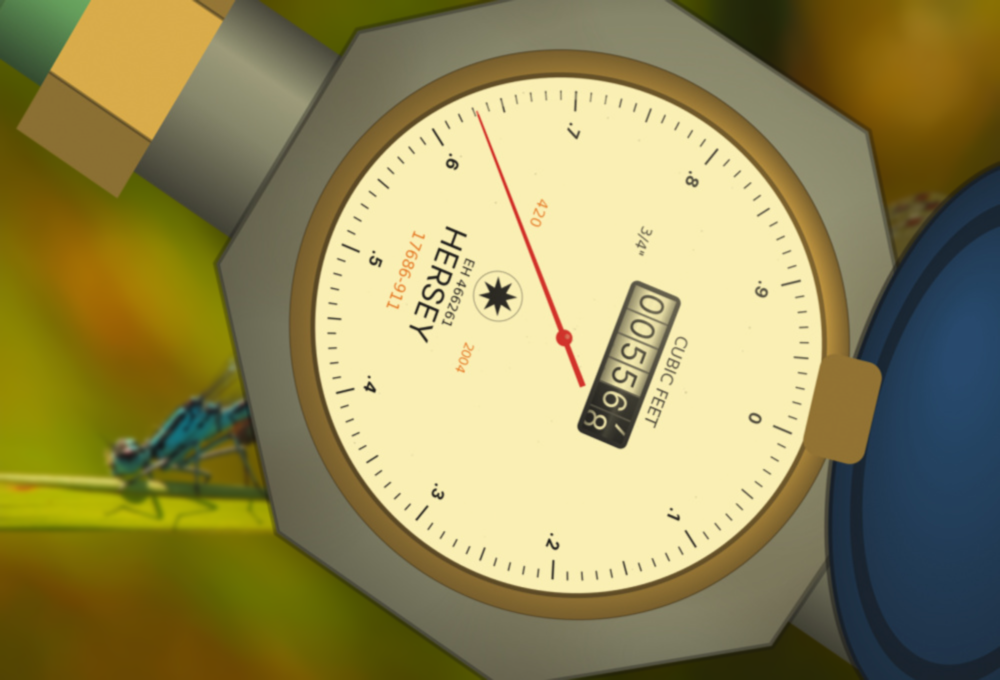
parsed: 5567.63 ft³
